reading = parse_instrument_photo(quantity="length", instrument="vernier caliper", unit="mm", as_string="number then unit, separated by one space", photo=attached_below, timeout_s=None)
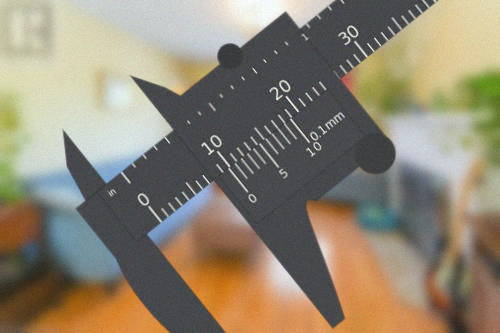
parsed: 9.8 mm
